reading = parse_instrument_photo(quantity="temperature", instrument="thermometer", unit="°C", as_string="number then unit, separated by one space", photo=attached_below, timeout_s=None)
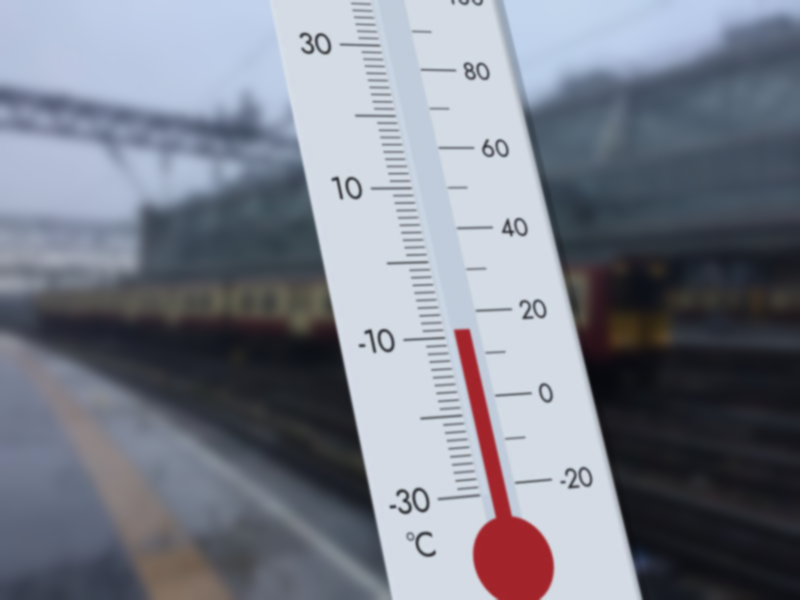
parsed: -9 °C
